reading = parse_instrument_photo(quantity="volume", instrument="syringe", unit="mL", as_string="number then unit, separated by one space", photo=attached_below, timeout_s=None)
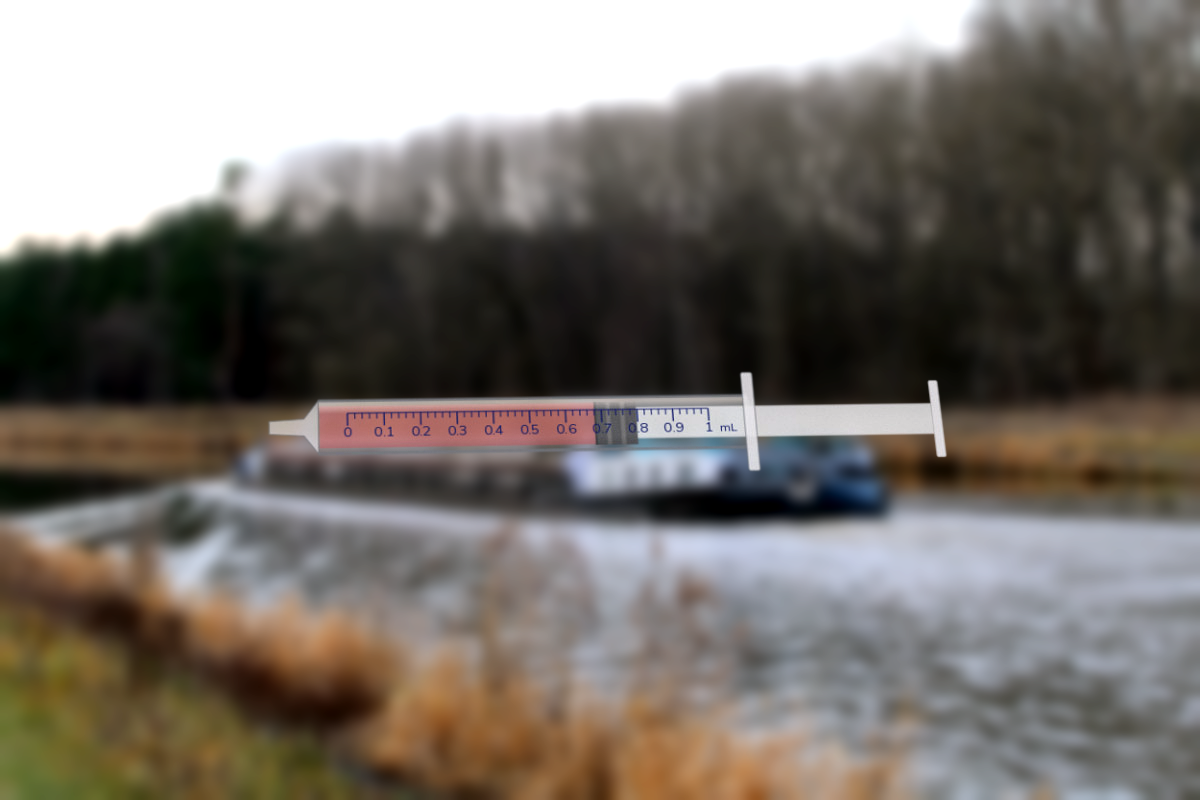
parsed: 0.68 mL
